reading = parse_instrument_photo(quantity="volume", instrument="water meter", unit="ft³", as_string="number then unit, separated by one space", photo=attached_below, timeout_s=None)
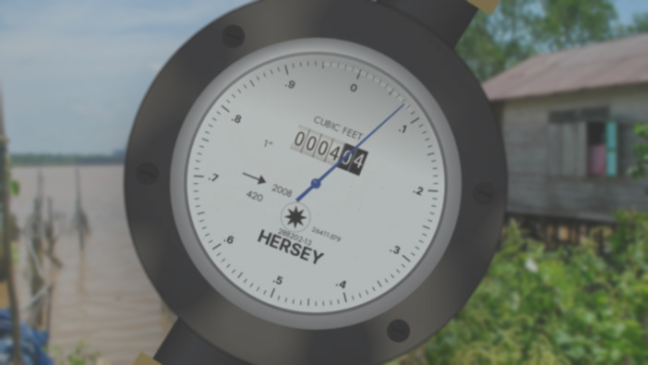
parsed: 404.07 ft³
